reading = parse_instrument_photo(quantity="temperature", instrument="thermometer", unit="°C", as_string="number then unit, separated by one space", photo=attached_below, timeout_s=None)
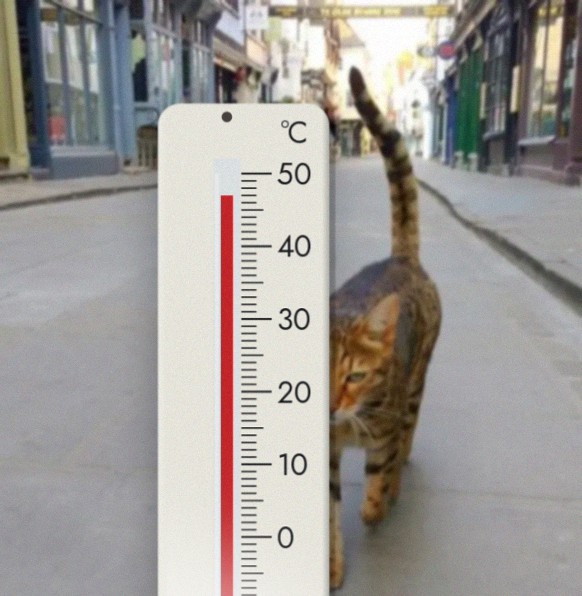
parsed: 47 °C
